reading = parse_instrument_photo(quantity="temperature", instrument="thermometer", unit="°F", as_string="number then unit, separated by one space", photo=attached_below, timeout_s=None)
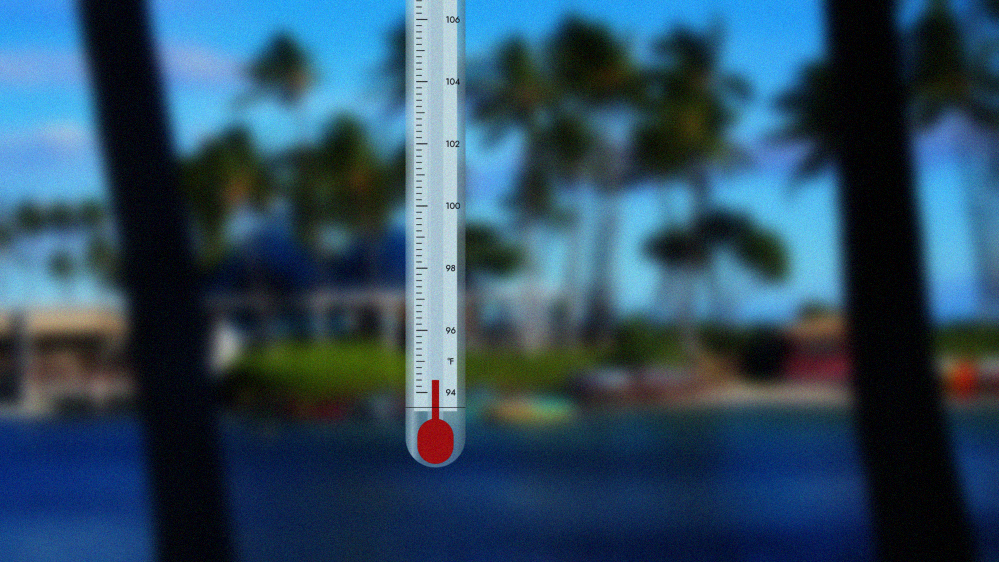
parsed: 94.4 °F
